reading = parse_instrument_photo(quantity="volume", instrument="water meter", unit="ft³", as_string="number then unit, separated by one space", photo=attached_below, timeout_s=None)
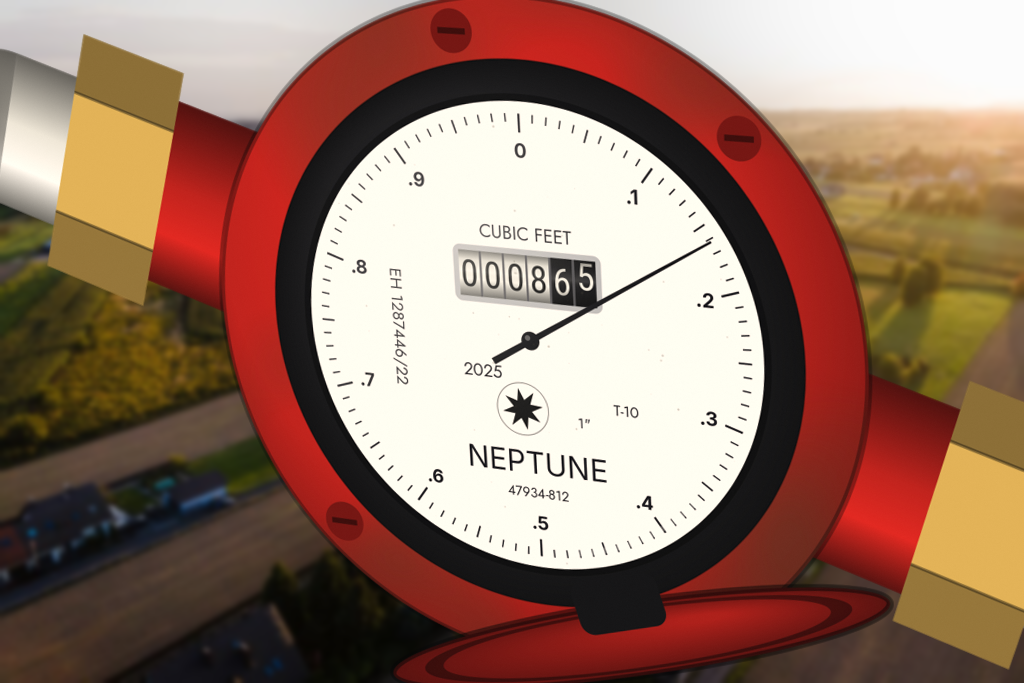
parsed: 865.16 ft³
